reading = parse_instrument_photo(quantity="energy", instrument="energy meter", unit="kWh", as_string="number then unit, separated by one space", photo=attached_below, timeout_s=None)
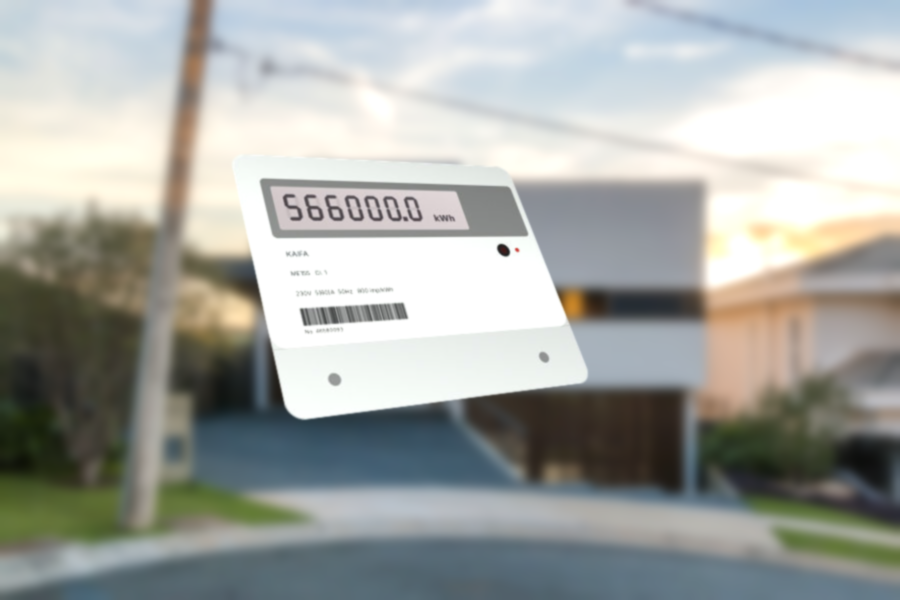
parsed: 566000.0 kWh
